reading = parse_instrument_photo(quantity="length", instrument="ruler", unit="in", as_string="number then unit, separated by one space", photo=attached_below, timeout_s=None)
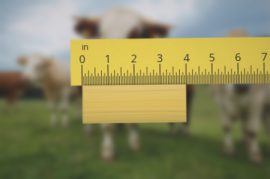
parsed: 4 in
